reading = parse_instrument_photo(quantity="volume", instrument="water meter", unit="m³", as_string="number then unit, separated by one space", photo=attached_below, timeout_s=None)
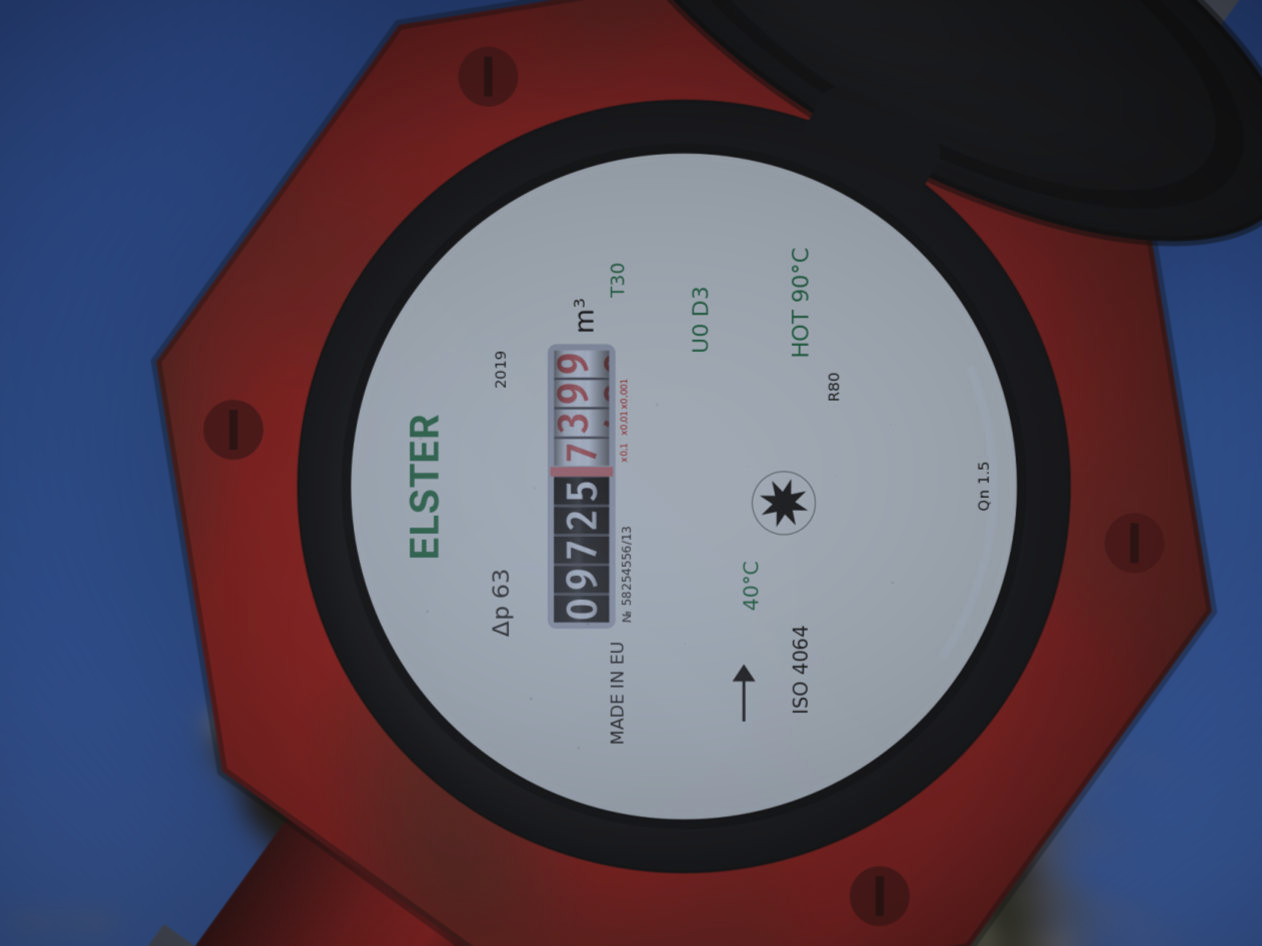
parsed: 9725.7399 m³
